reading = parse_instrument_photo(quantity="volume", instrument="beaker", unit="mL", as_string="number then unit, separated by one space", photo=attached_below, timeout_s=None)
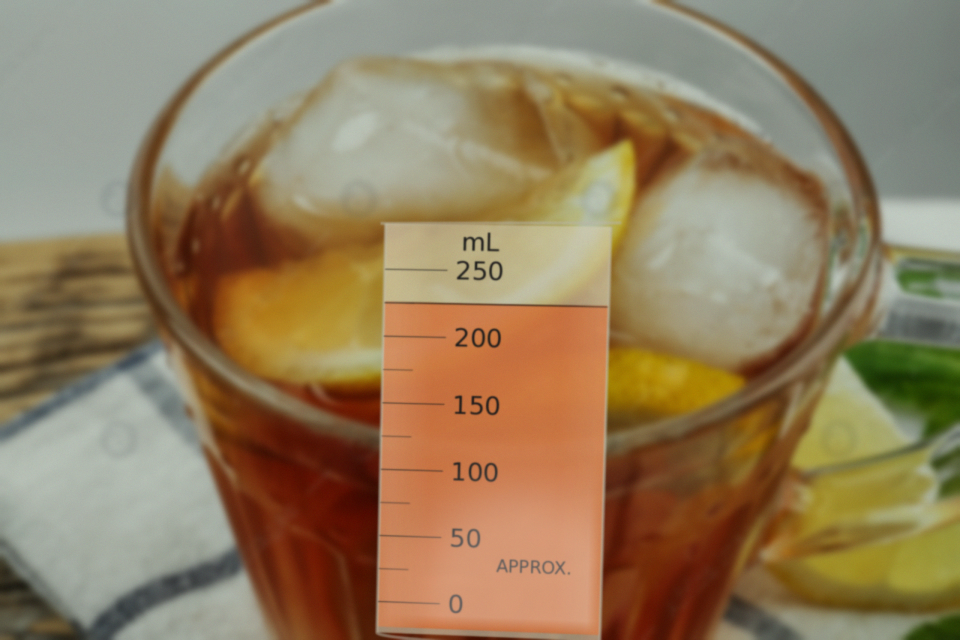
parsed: 225 mL
